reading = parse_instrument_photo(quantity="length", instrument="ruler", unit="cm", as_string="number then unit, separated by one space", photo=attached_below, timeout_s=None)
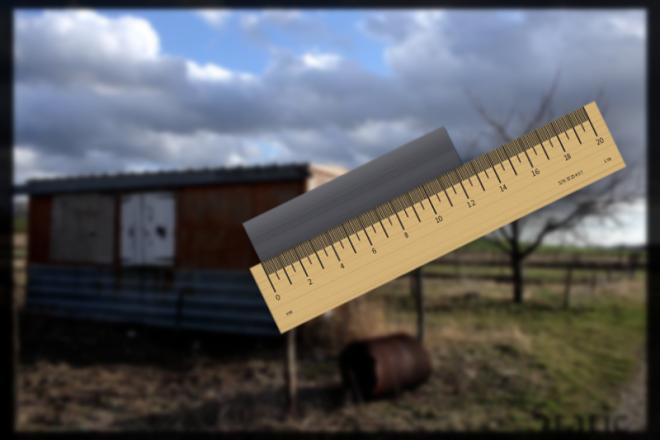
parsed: 12.5 cm
